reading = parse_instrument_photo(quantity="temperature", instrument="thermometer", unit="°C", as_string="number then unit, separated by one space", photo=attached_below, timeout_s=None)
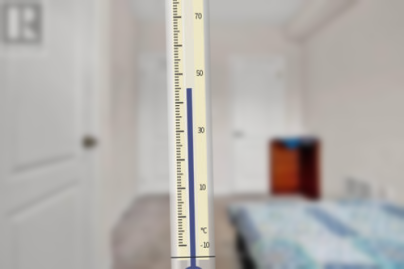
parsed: 45 °C
